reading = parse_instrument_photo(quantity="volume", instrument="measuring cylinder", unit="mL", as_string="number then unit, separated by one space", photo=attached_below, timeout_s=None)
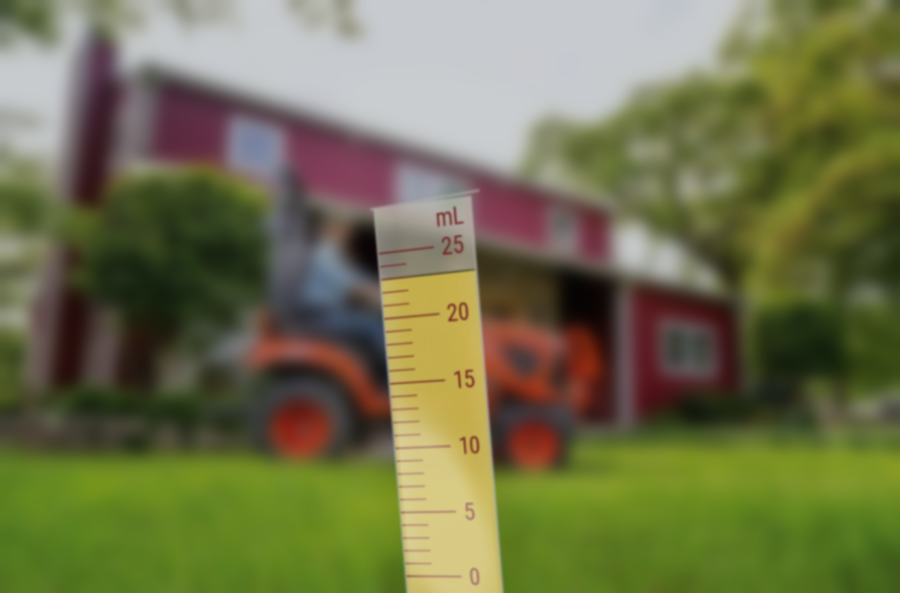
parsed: 23 mL
